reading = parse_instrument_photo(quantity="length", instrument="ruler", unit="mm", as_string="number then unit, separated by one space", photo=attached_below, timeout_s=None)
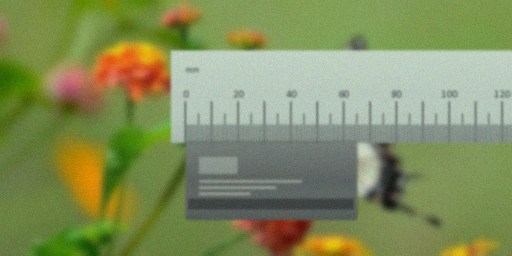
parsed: 65 mm
